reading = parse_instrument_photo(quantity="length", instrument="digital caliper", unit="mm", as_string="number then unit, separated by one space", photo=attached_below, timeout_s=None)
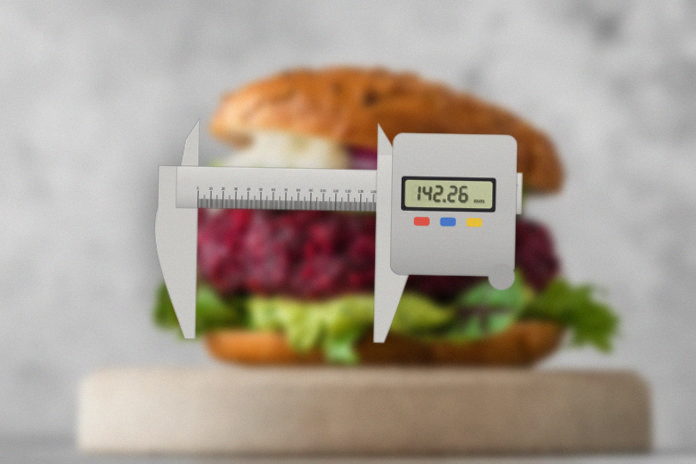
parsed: 142.26 mm
